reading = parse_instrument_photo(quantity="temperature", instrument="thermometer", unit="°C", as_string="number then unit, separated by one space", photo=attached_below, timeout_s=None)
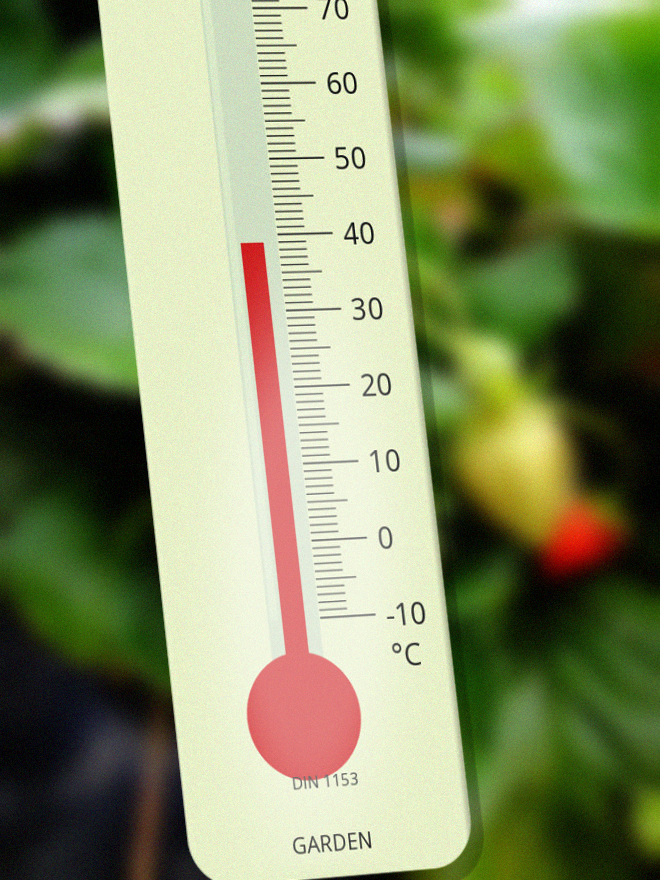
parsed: 39 °C
